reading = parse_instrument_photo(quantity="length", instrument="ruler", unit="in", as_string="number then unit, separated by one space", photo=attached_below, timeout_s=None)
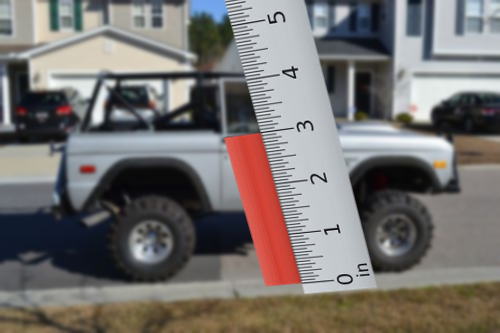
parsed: 3 in
